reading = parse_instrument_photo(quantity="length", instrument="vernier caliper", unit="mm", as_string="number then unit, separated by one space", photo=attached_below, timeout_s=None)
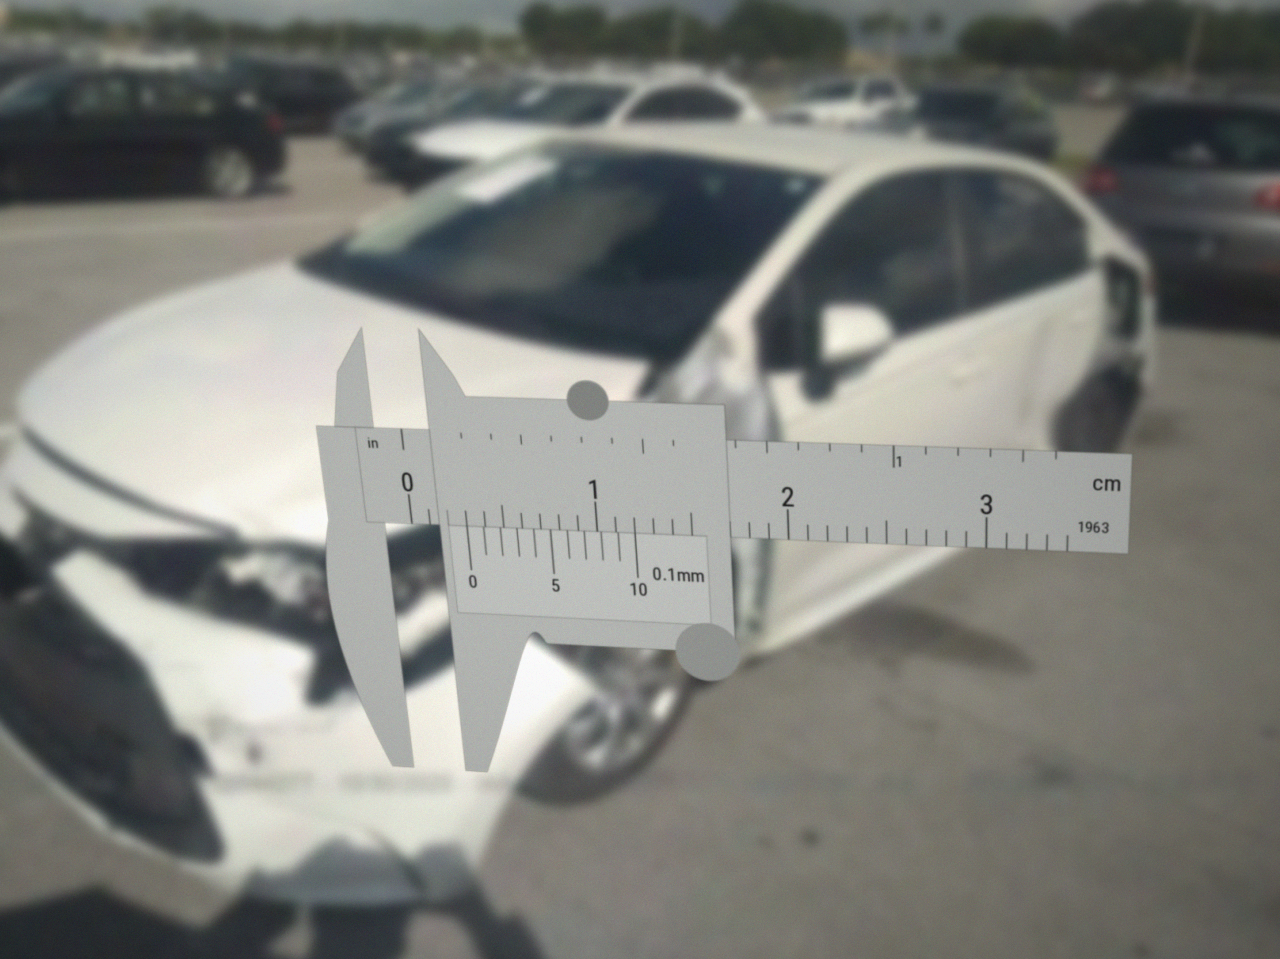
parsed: 3.0 mm
